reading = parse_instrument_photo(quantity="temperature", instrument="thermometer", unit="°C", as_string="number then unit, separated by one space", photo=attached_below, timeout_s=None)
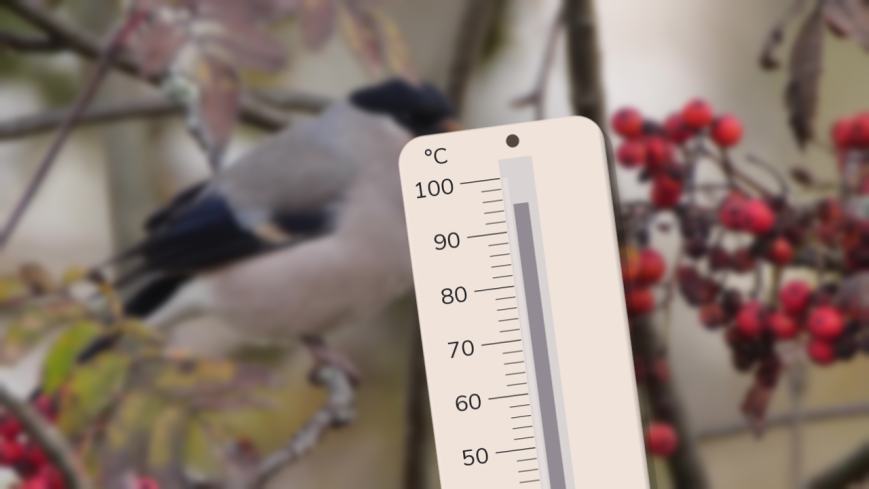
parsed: 95 °C
